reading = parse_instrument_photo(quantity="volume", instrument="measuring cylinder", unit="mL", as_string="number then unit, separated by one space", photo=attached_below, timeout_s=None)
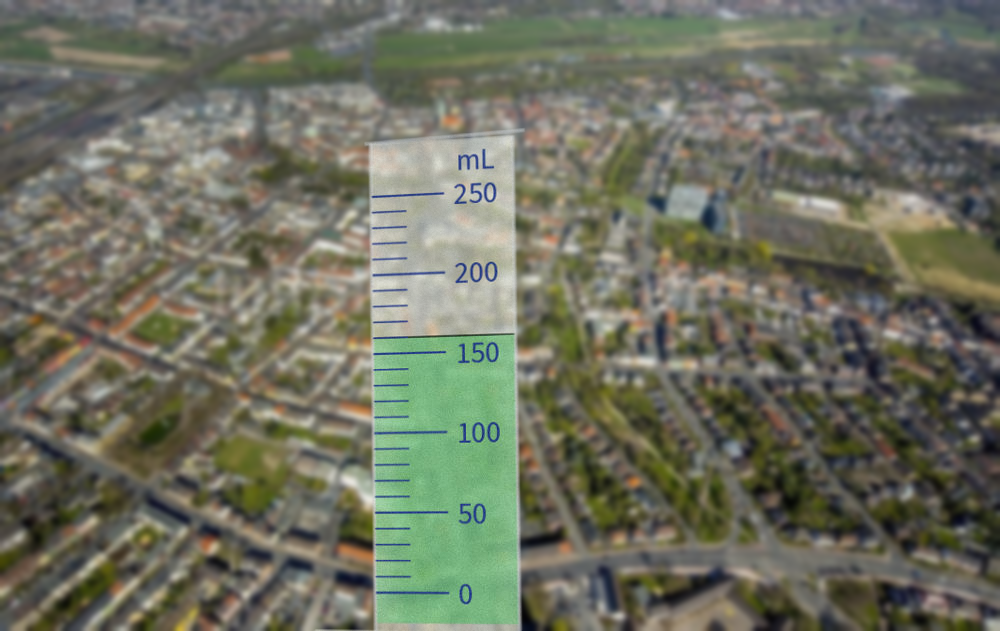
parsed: 160 mL
